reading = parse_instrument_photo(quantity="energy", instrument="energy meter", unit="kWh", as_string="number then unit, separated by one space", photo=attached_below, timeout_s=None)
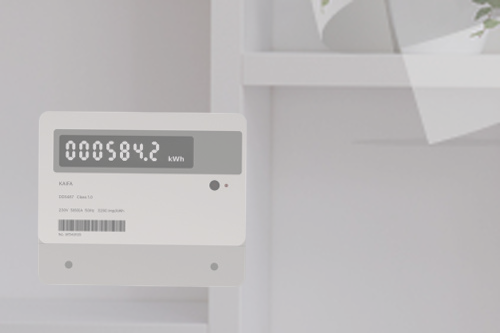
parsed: 584.2 kWh
